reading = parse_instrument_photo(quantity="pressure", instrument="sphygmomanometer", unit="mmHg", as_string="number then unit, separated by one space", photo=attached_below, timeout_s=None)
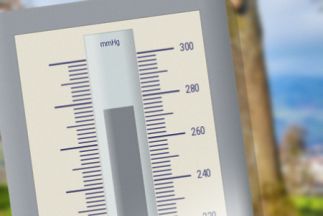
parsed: 276 mmHg
